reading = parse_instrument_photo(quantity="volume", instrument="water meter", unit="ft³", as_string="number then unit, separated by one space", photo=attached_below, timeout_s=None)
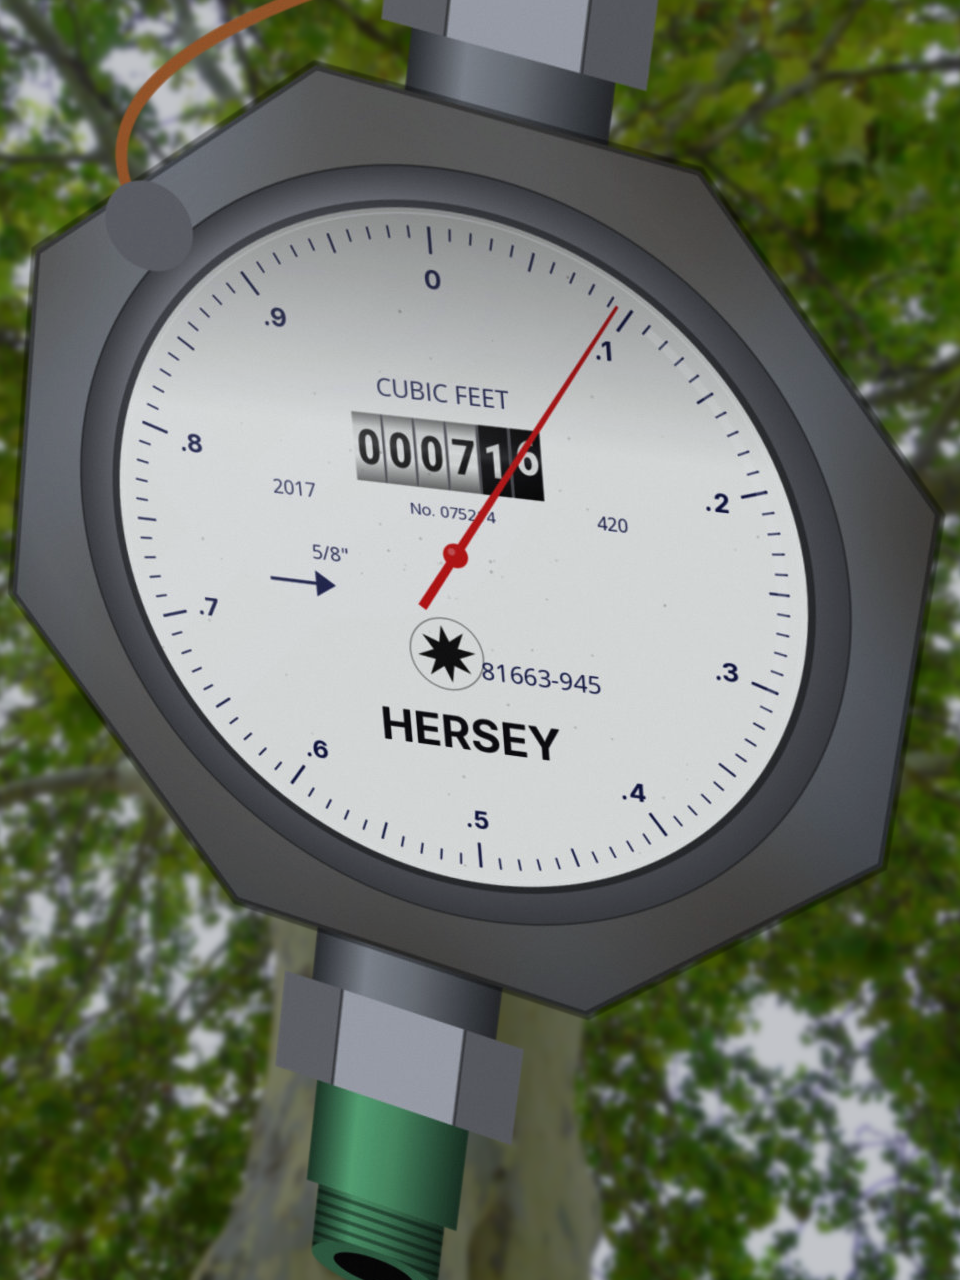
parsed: 716.09 ft³
